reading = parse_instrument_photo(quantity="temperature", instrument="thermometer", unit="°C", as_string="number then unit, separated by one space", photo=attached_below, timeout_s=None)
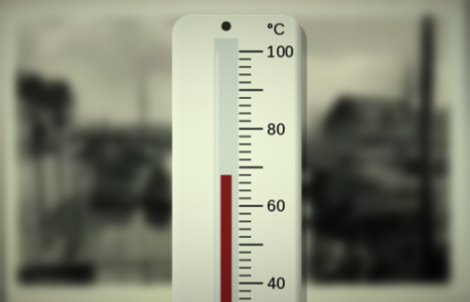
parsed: 68 °C
